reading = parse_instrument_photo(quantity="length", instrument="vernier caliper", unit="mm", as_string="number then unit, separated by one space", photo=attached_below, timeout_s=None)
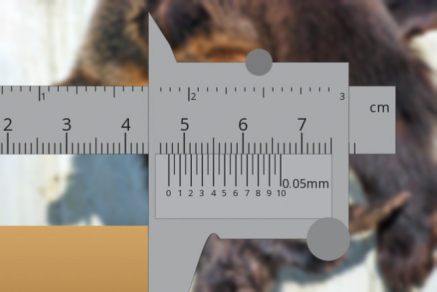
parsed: 47.4 mm
